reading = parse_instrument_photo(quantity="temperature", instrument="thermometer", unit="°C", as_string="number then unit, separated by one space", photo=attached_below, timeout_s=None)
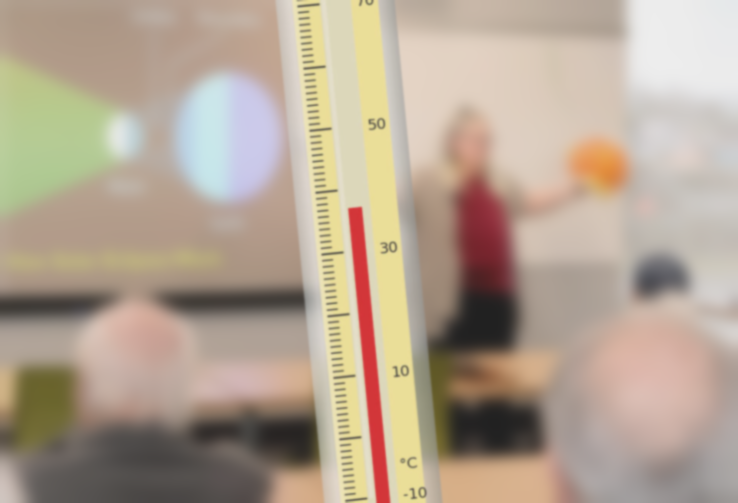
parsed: 37 °C
